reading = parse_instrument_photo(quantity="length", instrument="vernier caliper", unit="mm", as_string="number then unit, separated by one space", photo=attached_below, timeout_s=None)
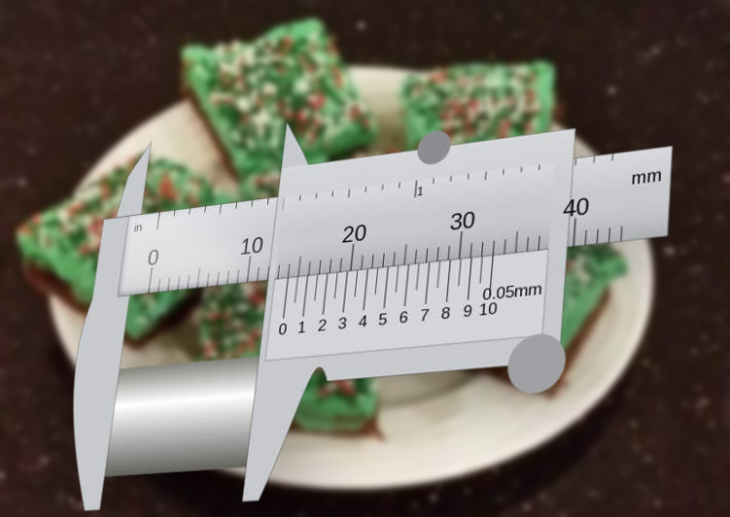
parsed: 14.0 mm
